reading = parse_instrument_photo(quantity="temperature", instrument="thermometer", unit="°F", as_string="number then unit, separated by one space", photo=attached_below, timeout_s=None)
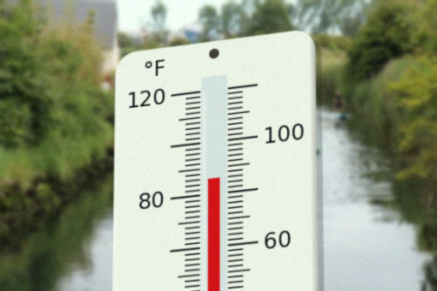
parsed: 86 °F
